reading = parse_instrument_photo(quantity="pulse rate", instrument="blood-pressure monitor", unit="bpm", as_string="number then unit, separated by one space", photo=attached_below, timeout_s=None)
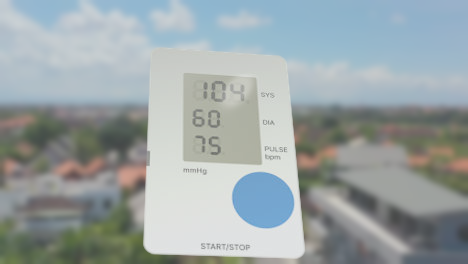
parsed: 75 bpm
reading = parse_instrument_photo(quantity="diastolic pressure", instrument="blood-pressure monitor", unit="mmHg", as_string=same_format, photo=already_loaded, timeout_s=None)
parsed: 60 mmHg
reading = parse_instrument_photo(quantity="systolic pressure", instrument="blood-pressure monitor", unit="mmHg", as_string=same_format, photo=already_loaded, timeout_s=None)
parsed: 104 mmHg
